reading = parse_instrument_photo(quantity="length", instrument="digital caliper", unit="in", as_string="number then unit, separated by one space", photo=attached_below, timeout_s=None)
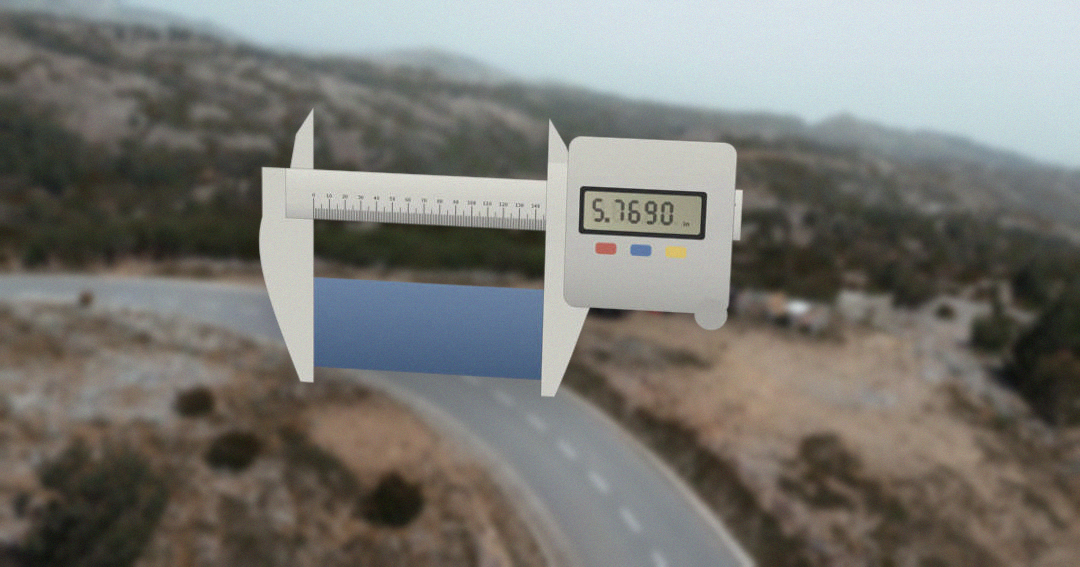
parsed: 5.7690 in
